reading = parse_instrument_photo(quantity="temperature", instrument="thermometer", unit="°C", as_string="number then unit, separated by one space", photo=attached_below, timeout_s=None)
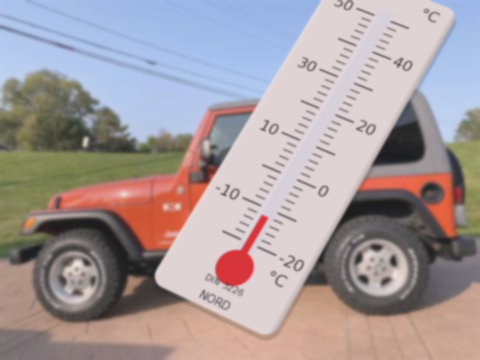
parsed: -12 °C
